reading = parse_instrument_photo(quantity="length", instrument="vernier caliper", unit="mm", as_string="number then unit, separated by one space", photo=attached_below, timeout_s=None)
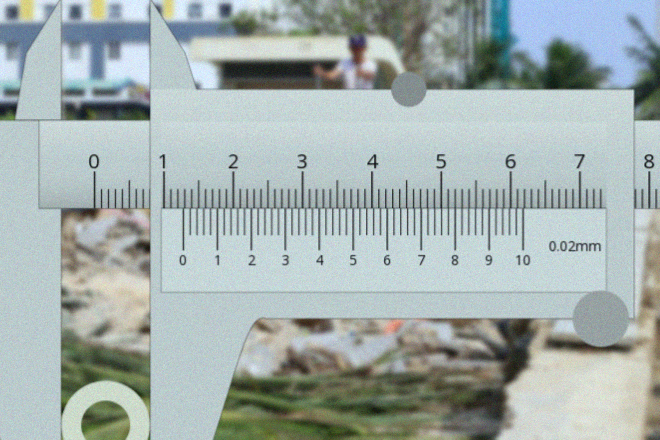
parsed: 12.8 mm
